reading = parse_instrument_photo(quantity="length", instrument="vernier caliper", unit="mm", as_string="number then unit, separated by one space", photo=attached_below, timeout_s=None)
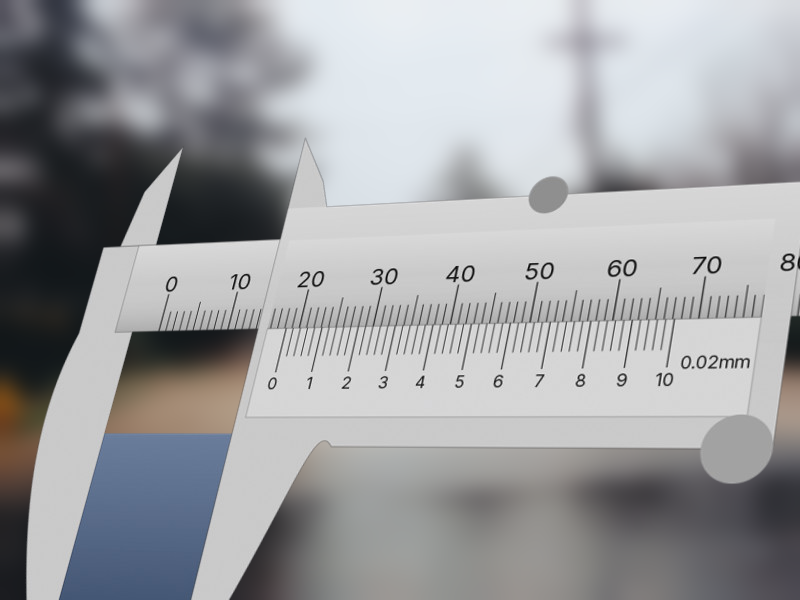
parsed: 18.2 mm
